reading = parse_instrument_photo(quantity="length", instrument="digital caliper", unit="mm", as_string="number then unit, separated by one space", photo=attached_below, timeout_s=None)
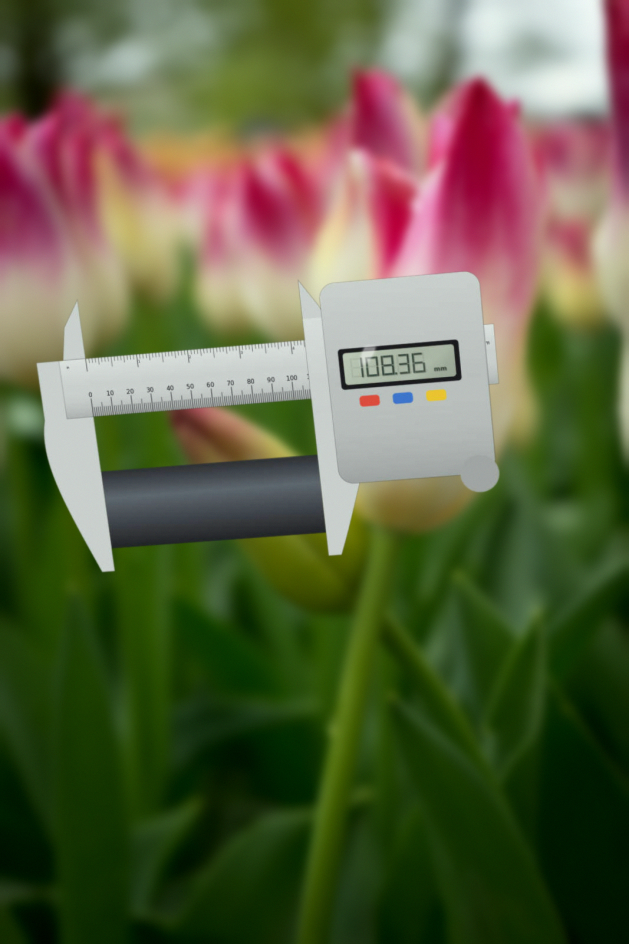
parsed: 108.36 mm
